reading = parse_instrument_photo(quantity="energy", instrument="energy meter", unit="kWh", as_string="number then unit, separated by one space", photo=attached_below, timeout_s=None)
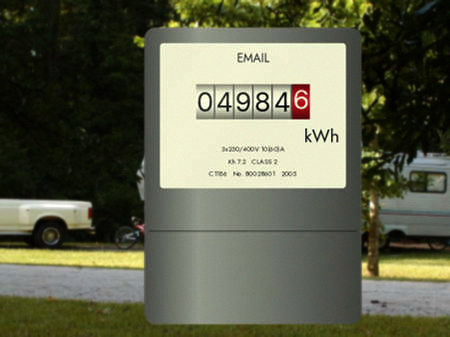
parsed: 4984.6 kWh
